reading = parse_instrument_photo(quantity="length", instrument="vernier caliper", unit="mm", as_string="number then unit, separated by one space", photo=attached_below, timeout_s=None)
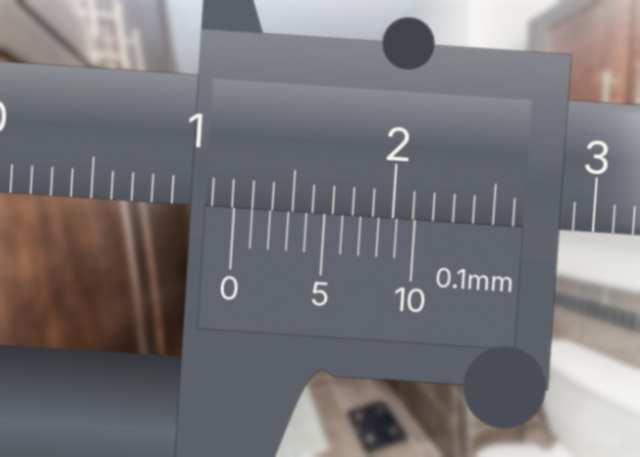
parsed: 12.1 mm
